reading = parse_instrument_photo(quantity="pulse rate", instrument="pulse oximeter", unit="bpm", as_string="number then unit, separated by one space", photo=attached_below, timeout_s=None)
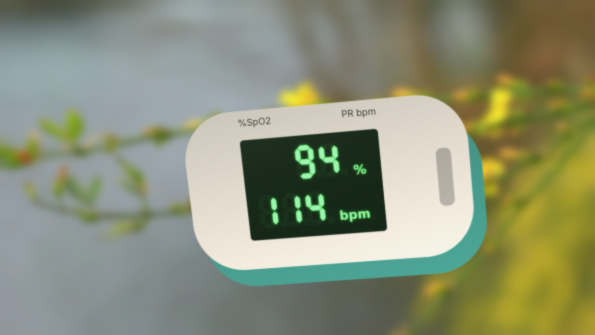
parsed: 114 bpm
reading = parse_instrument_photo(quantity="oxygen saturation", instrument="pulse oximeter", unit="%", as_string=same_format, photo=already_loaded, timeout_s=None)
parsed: 94 %
